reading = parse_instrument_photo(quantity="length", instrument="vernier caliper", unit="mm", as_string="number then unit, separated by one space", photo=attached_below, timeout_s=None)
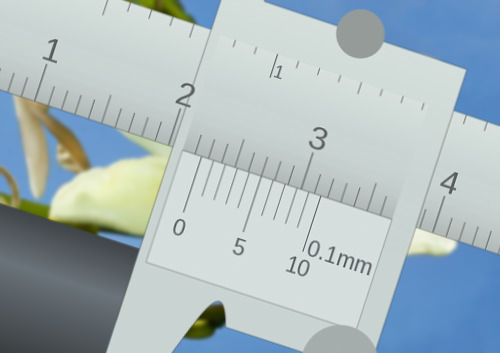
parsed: 22.5 mm
